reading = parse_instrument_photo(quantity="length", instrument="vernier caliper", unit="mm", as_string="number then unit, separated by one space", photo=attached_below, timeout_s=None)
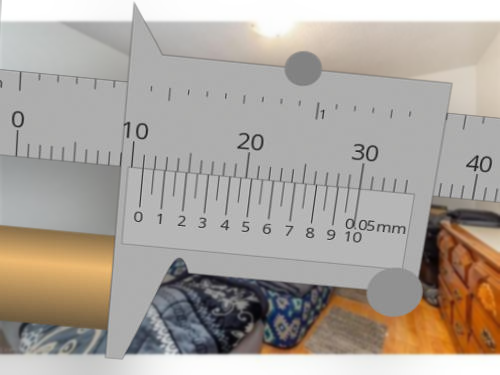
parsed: 11.0 mm
